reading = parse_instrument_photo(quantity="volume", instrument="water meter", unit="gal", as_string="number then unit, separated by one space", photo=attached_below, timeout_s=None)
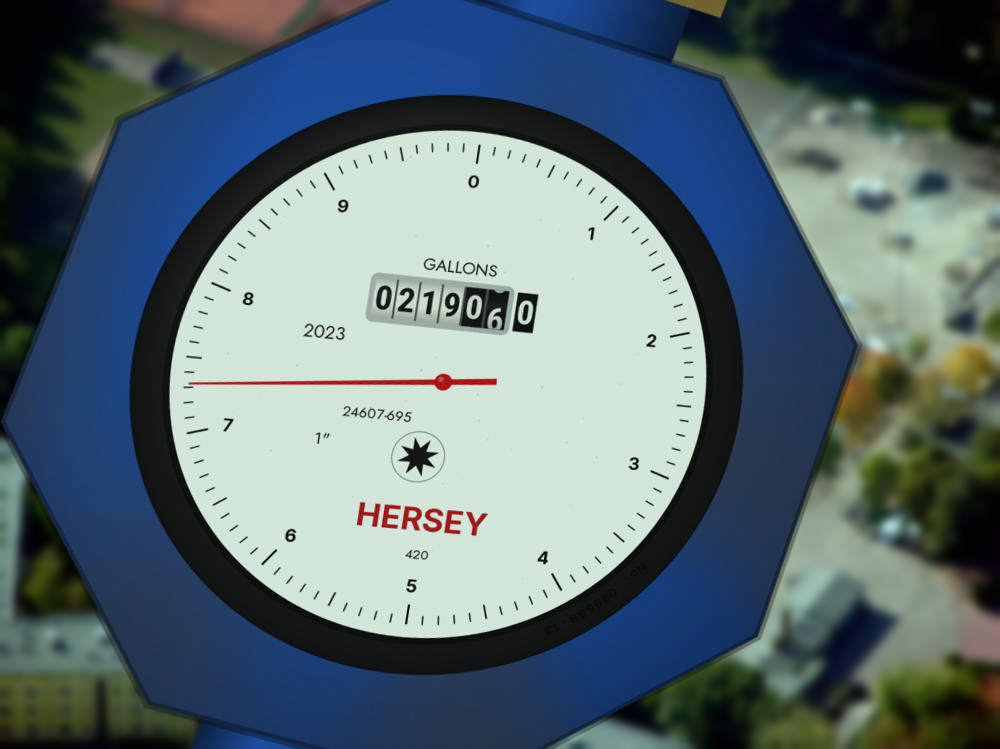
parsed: 219057.3 gal
